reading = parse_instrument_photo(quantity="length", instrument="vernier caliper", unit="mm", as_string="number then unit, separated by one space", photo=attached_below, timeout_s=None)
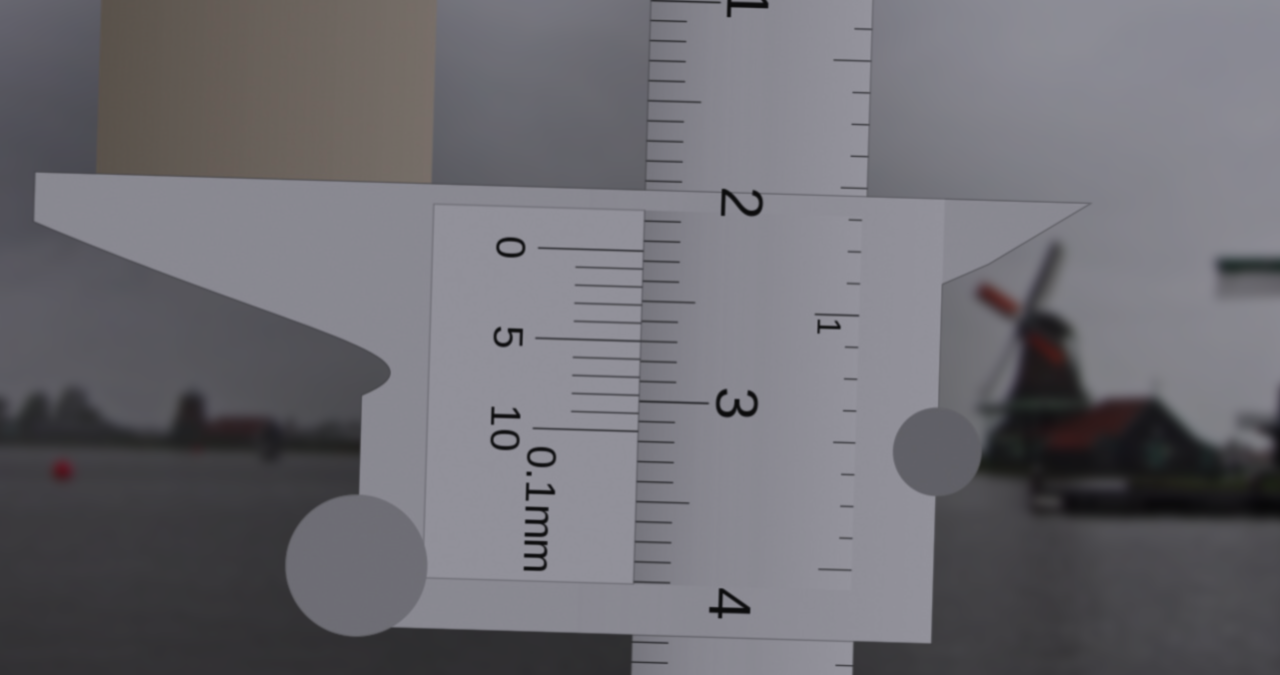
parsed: 22.5 mm
